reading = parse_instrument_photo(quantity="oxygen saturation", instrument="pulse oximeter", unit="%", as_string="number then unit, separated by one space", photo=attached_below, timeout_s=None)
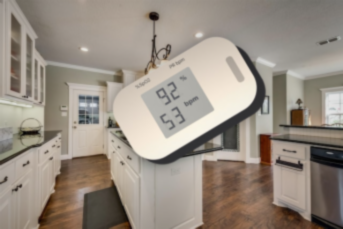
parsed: 92 %
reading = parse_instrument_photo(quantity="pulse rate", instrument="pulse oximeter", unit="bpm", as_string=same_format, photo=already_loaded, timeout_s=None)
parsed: 53 bpm
